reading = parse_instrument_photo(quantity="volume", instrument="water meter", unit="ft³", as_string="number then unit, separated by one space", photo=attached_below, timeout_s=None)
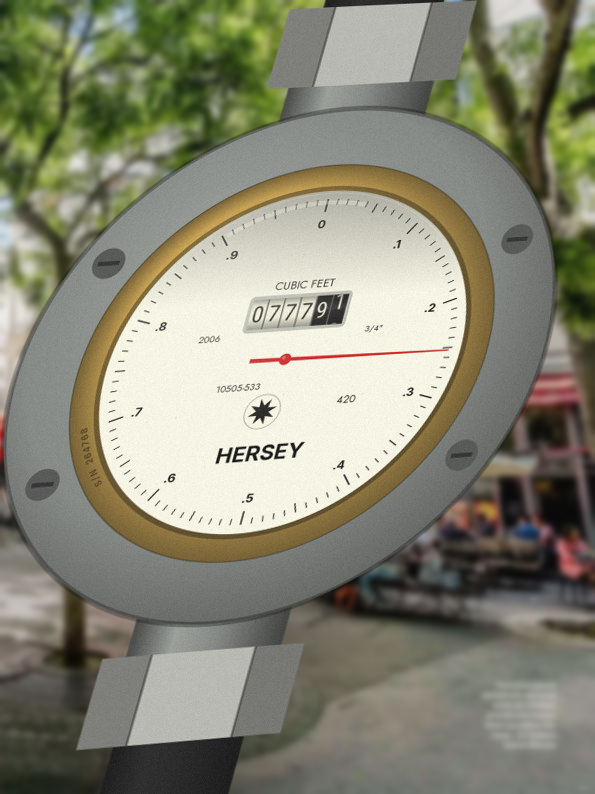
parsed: 77791.25 ft³
